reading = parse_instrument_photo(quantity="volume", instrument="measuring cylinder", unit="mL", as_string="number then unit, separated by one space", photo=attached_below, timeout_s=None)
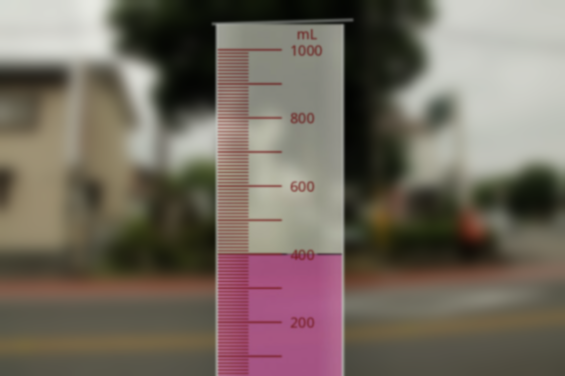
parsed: 400 mL
